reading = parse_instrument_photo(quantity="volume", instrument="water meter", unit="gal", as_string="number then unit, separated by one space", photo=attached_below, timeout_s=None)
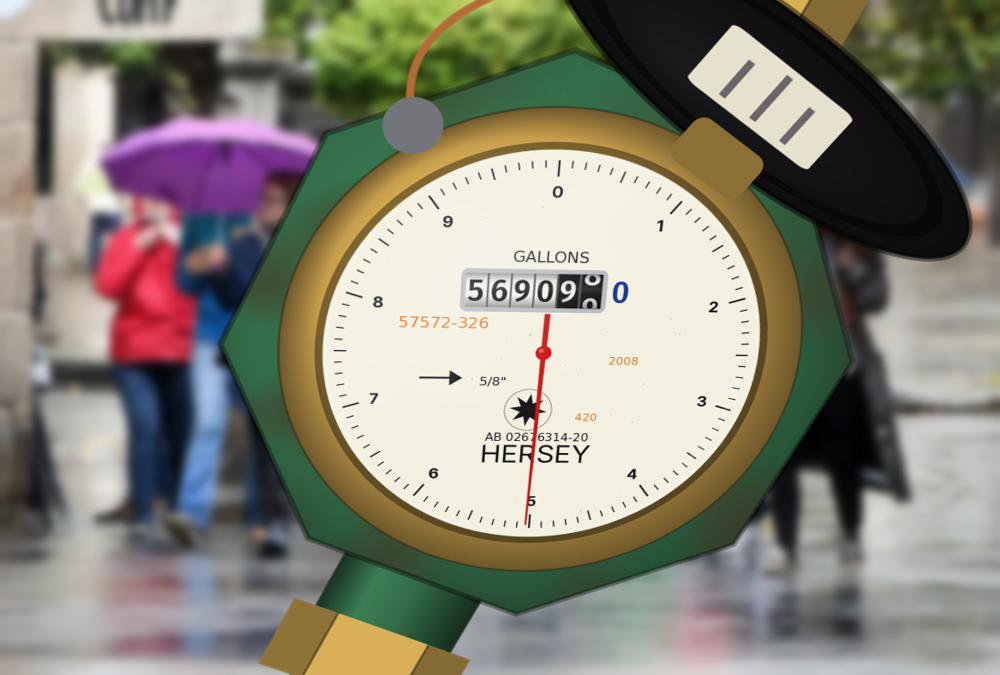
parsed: 5690985.0 gal
